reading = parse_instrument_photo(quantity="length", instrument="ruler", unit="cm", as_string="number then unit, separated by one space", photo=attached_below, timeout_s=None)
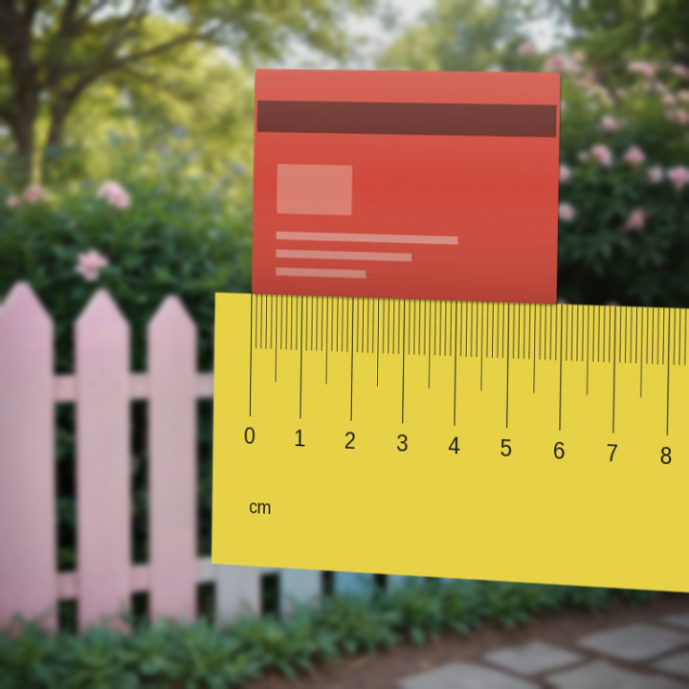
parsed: 5.9 cm
